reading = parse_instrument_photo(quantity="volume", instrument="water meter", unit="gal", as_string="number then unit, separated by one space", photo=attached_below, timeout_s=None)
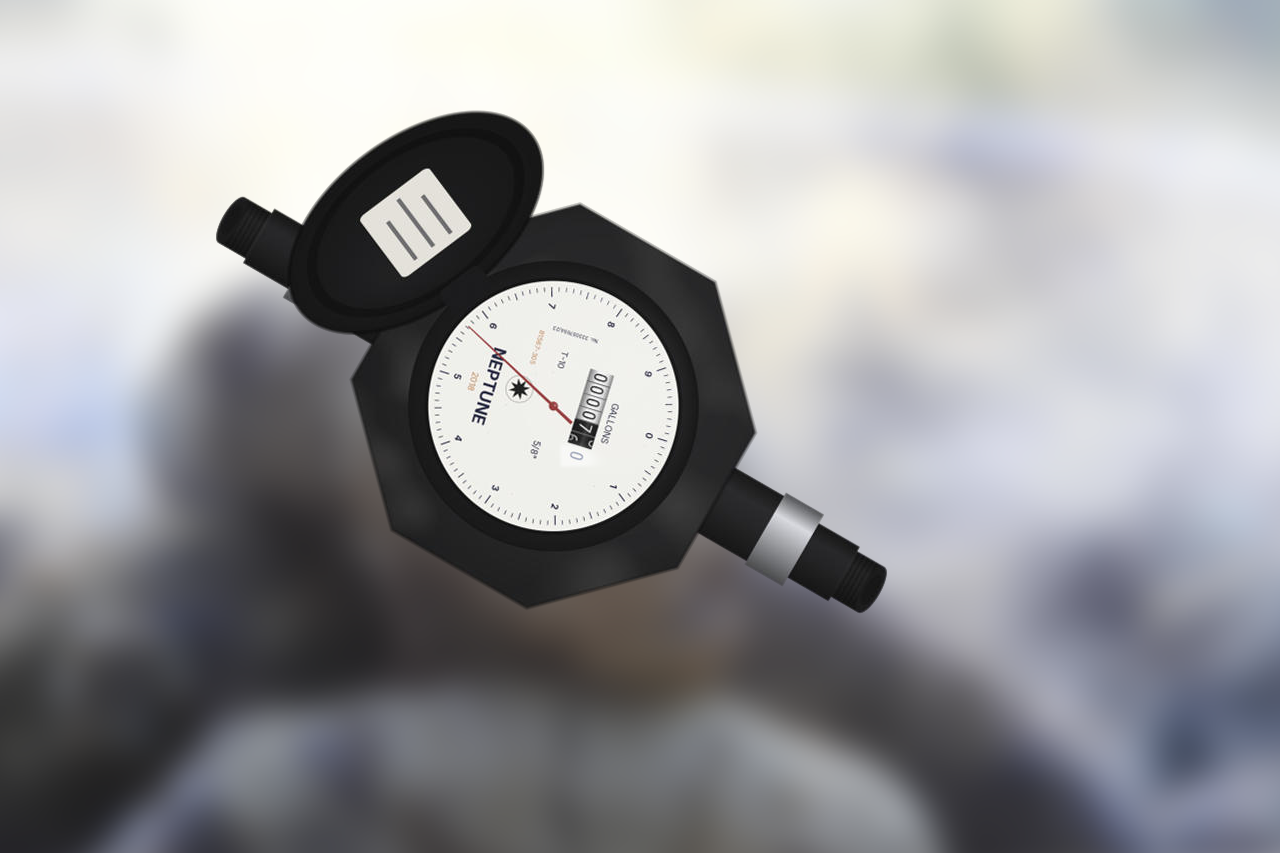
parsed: 755.7 gal
